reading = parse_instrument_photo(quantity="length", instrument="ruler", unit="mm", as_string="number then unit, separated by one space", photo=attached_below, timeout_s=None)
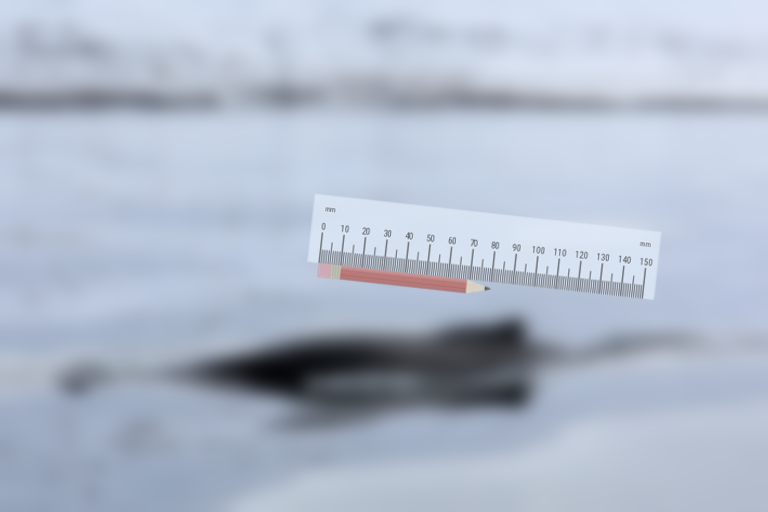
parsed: 80 mm
